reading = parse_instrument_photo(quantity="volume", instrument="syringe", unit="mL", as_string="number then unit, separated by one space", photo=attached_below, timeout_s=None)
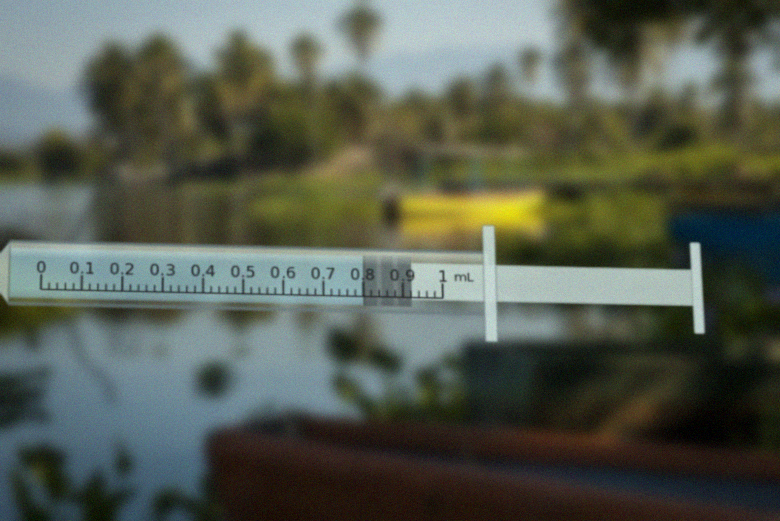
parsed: 0.8 mL
